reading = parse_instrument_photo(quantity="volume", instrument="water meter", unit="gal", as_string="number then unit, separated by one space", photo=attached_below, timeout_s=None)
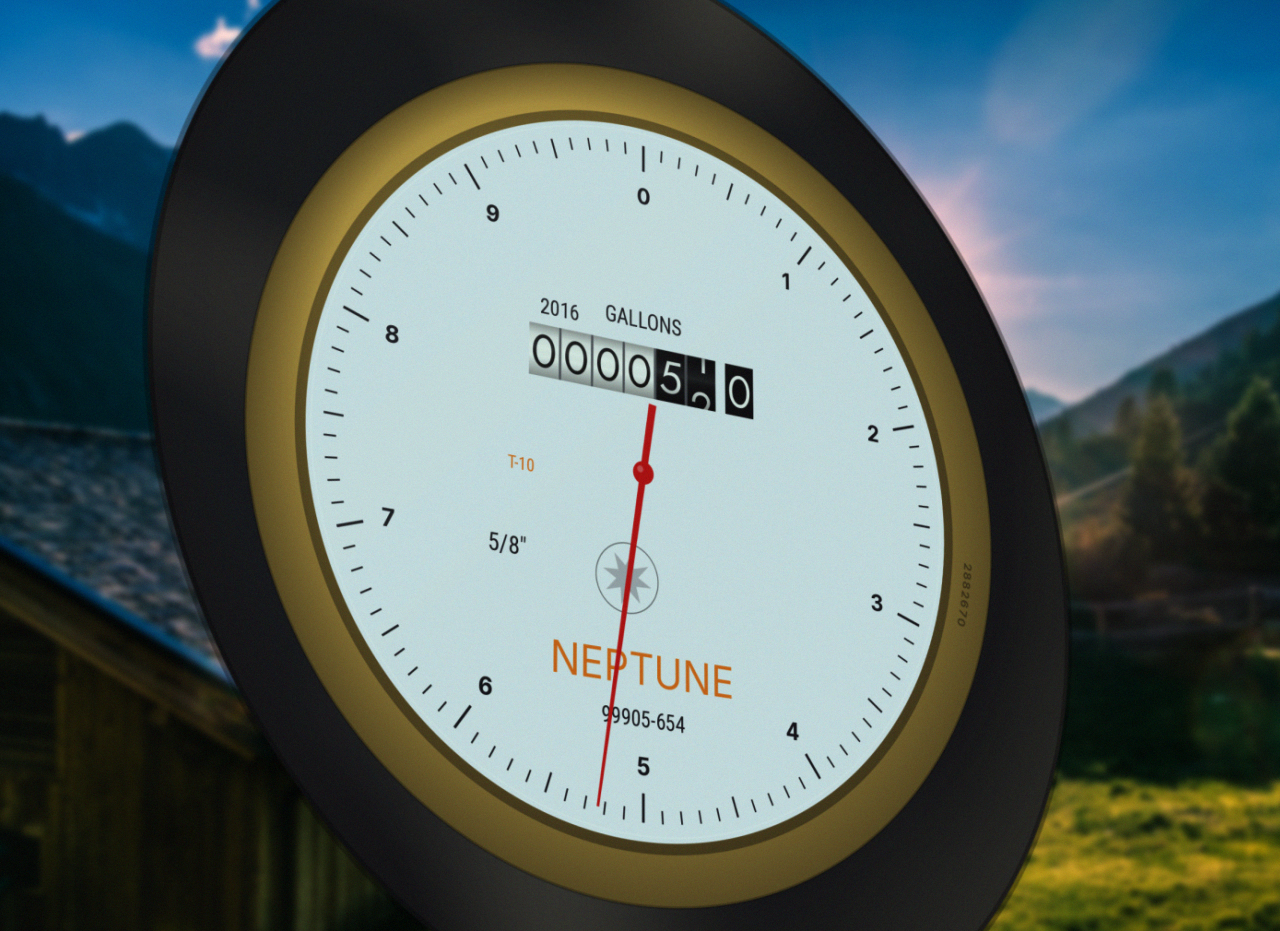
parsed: 515.2 gal
